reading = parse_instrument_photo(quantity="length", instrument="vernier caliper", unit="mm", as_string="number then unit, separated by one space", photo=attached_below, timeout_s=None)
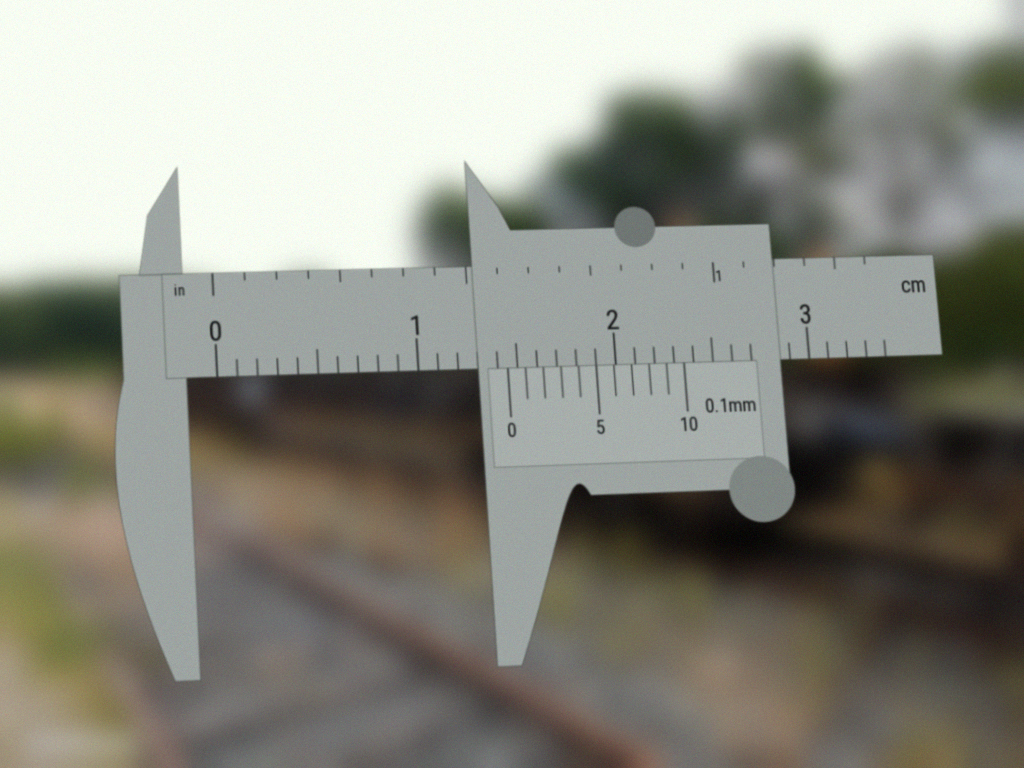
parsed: 14.5 mm
